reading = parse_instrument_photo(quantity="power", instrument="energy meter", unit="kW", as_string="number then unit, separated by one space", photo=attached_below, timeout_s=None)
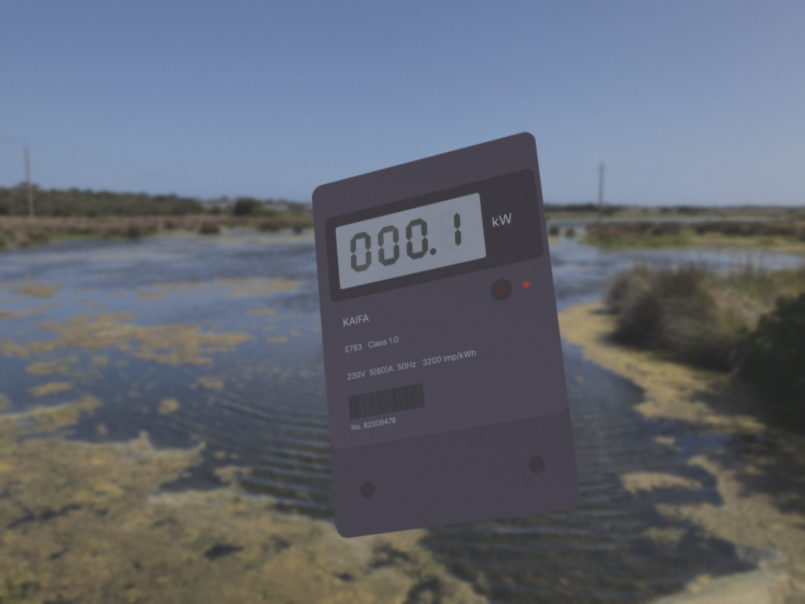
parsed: 0.1 kW
